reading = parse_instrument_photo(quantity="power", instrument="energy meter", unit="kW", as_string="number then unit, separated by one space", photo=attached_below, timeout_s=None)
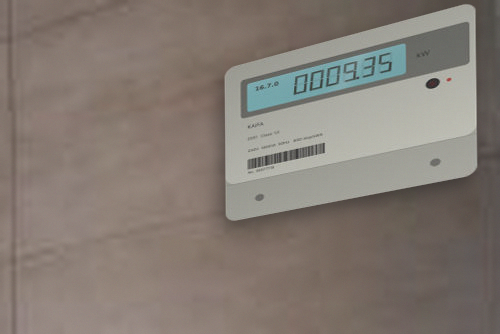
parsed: 9.35 kW
